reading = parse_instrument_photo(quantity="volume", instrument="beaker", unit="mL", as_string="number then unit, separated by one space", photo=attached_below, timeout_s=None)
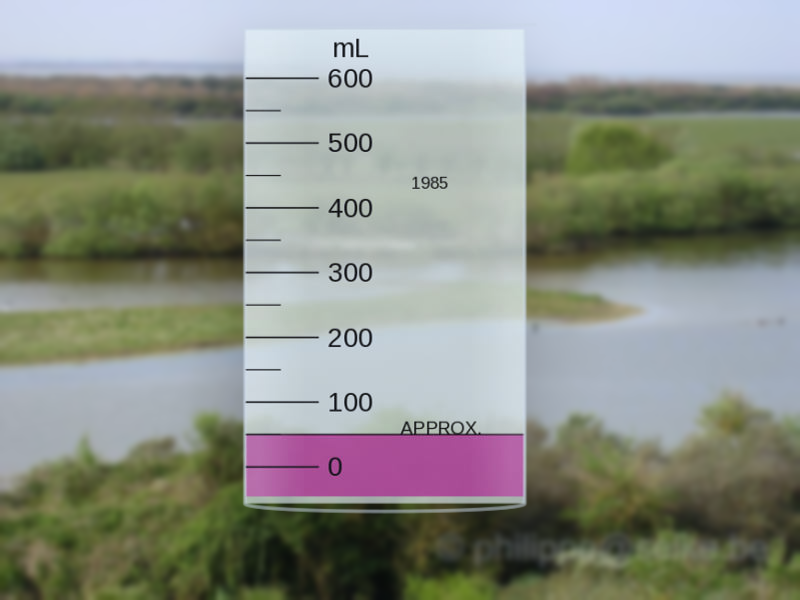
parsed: 50 mL
